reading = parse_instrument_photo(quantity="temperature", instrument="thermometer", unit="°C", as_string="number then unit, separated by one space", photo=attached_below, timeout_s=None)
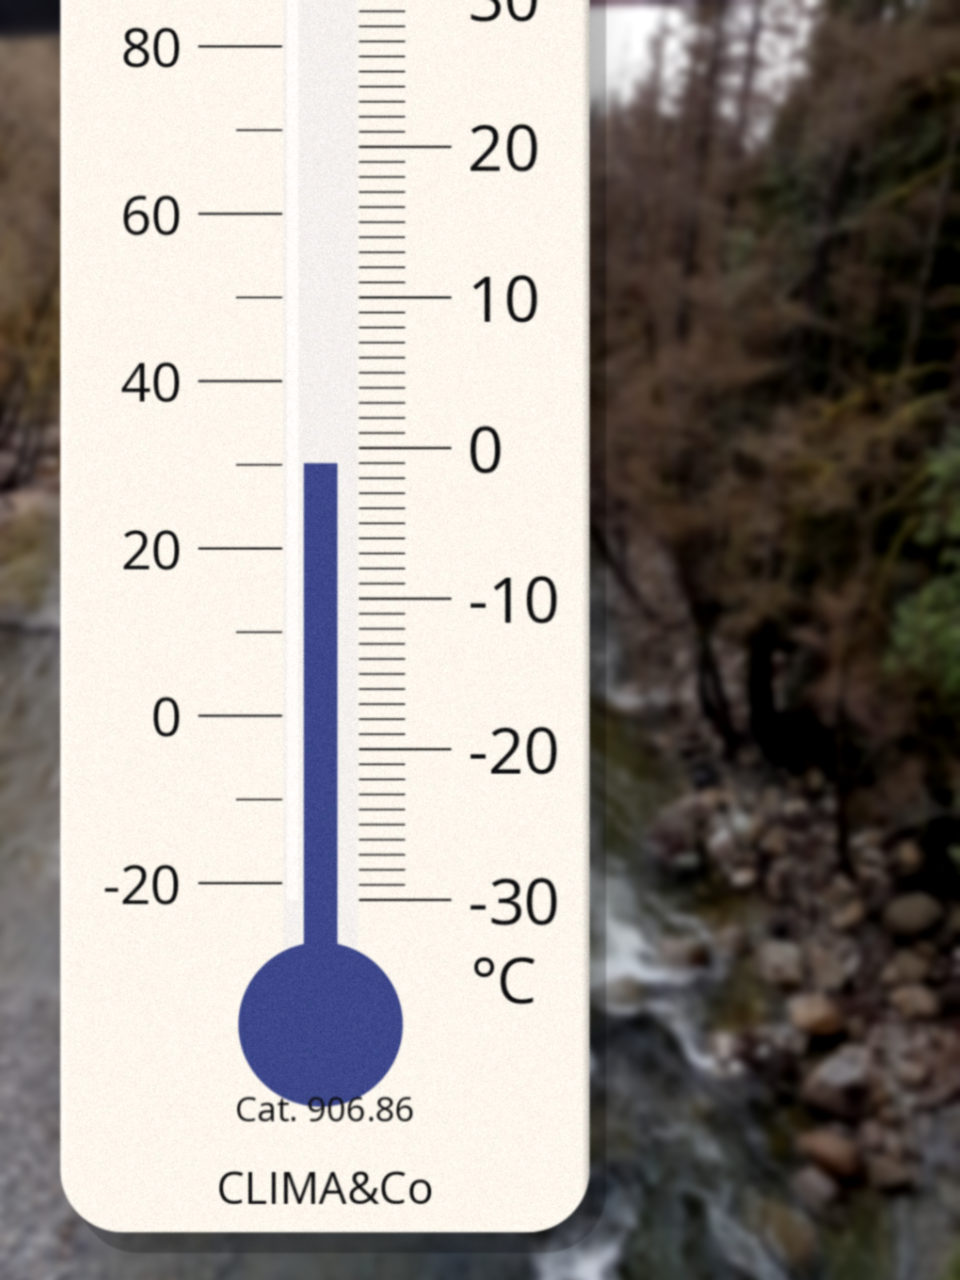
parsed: -1 °C
